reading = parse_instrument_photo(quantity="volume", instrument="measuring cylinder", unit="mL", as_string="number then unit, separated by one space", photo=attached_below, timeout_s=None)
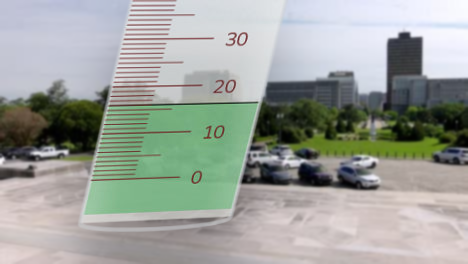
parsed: 16 mL
